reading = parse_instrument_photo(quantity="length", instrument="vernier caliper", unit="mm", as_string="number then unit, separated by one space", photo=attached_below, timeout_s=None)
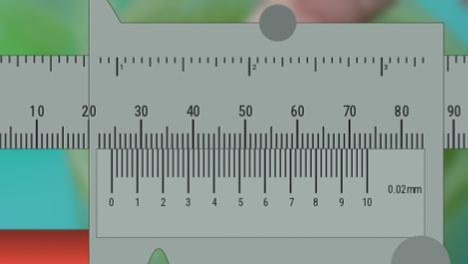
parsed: 24.4 mm
